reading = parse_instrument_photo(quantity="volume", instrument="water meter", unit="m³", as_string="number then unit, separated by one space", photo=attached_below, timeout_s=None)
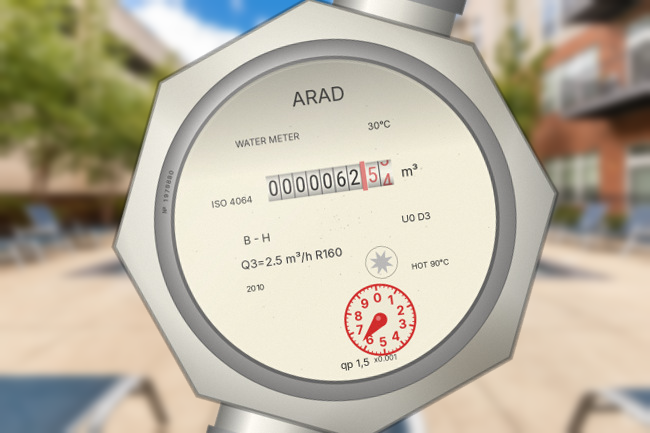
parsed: 62.536 m³
